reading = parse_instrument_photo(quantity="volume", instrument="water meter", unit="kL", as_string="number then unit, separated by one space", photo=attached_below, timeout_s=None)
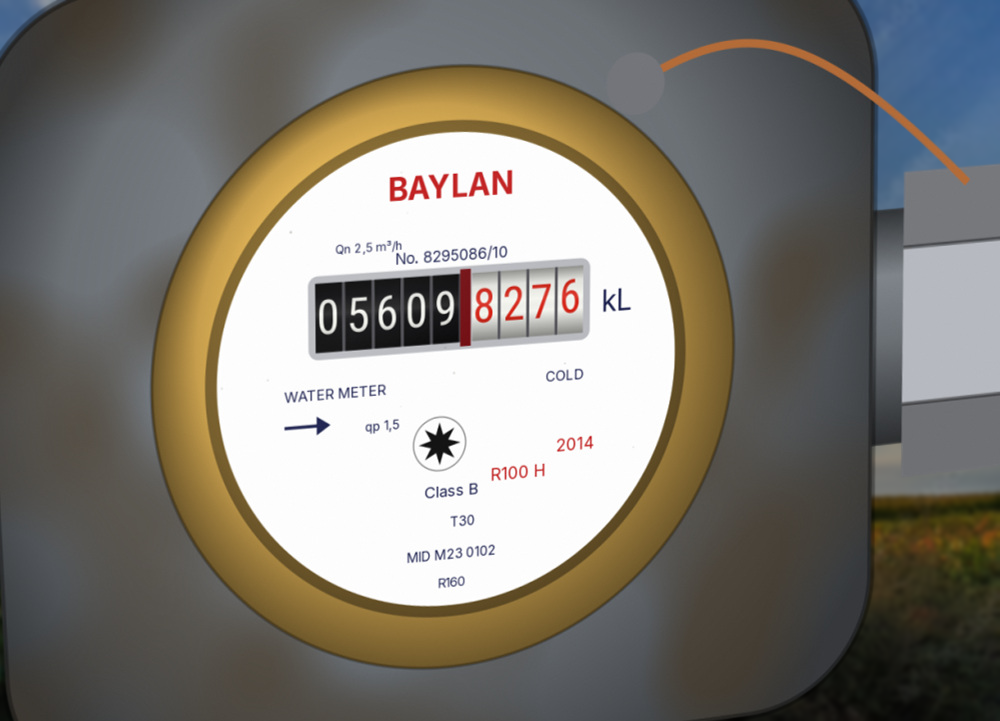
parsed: 5609.8276 kL
